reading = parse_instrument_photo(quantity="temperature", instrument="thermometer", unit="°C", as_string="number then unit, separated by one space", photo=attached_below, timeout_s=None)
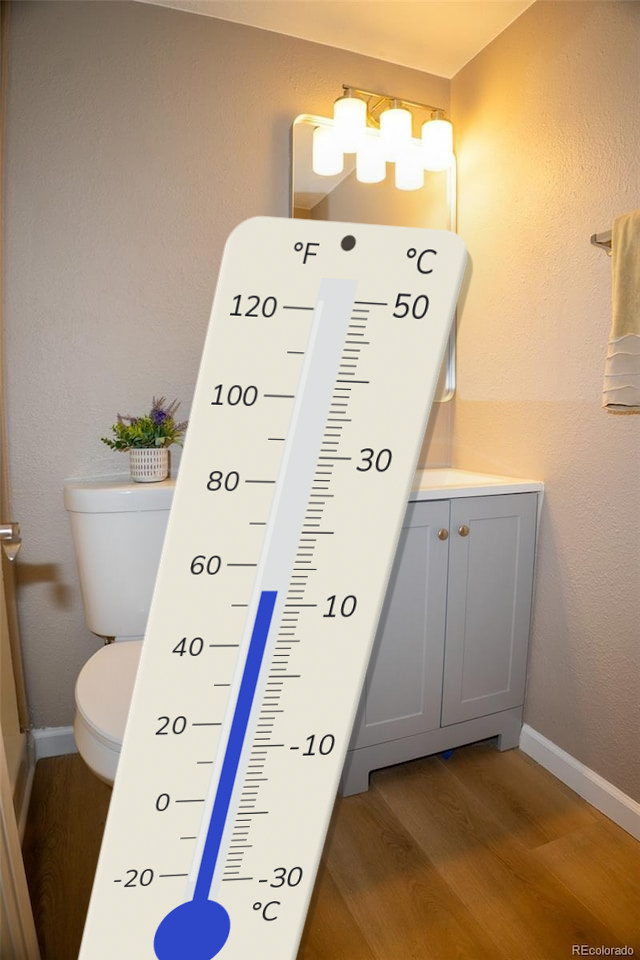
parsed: 12 °C
